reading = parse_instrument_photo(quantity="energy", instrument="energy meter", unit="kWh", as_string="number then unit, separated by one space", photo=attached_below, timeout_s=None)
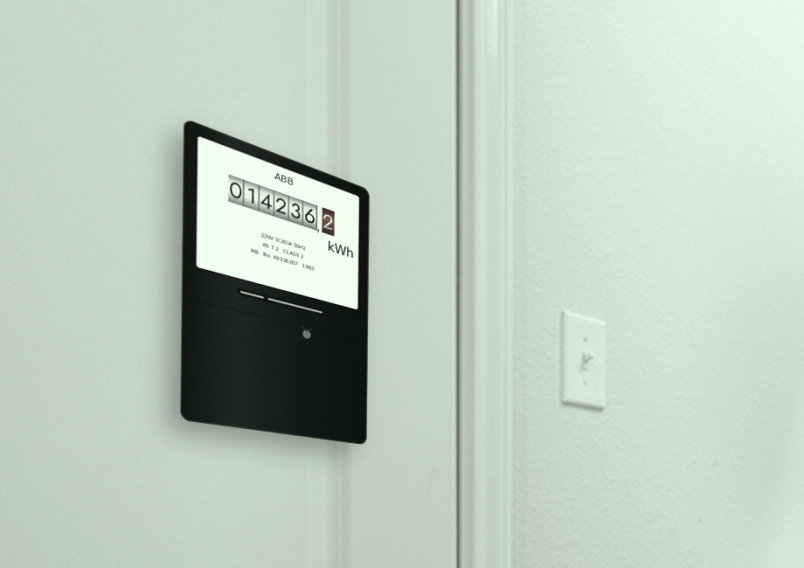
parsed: 14236.2 kWh
